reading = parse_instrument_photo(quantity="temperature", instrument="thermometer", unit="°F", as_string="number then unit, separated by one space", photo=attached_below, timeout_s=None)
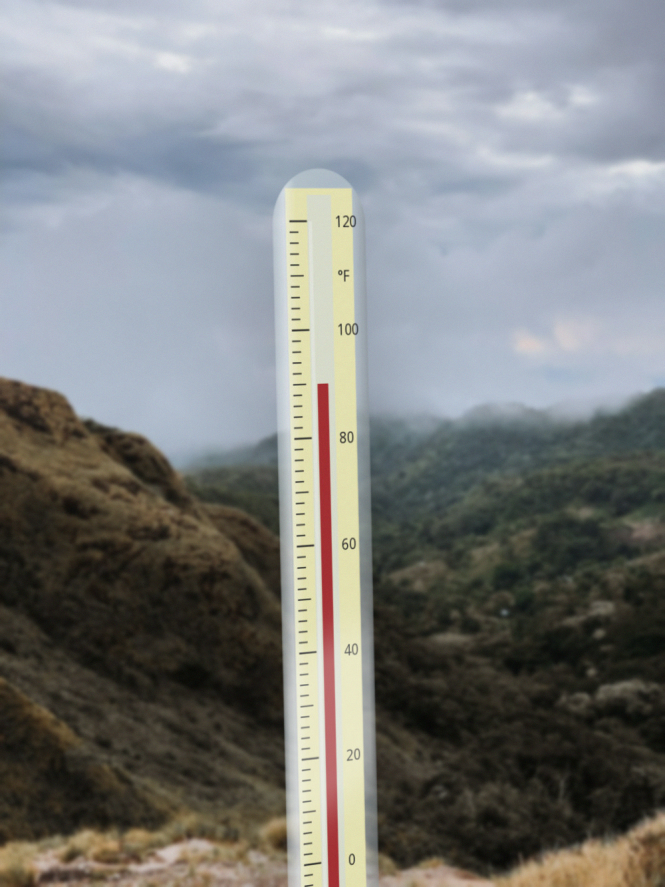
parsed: 90 °F
